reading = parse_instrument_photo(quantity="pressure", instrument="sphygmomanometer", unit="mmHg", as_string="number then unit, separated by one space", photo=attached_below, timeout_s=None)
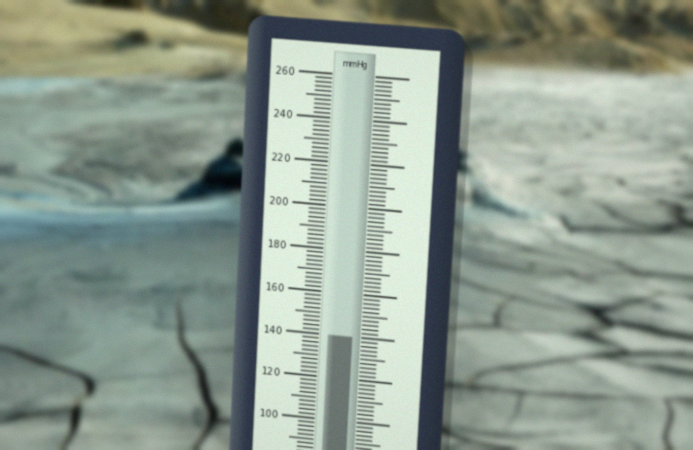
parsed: 140 mmHg
